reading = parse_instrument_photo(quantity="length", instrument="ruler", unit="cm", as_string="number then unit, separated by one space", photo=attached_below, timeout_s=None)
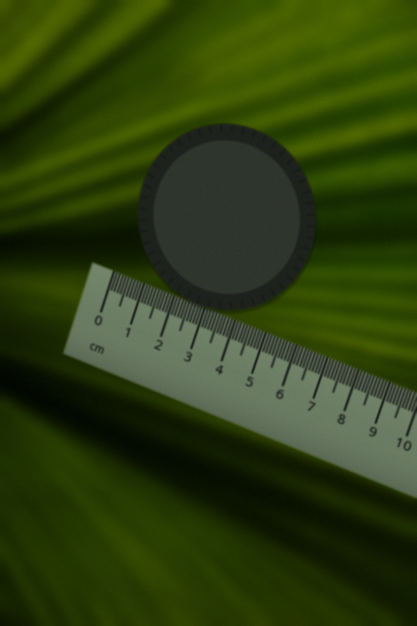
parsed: 5.5 cm
